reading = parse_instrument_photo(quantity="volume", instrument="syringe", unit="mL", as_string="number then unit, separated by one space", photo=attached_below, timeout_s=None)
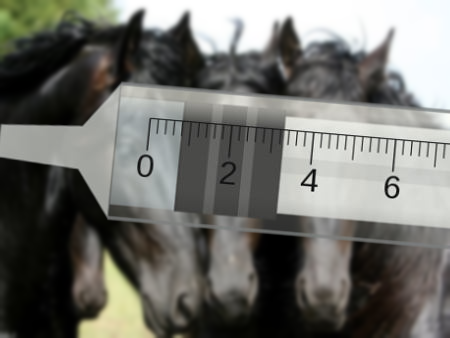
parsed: 0.8 mL
